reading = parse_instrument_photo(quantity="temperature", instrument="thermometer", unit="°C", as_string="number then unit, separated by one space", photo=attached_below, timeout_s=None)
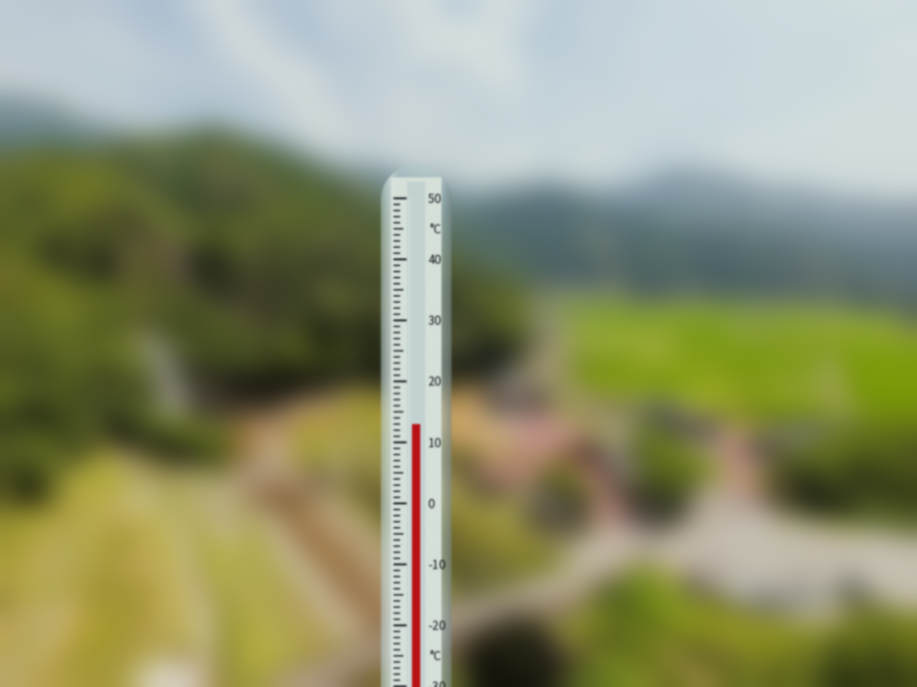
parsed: 13 °C
